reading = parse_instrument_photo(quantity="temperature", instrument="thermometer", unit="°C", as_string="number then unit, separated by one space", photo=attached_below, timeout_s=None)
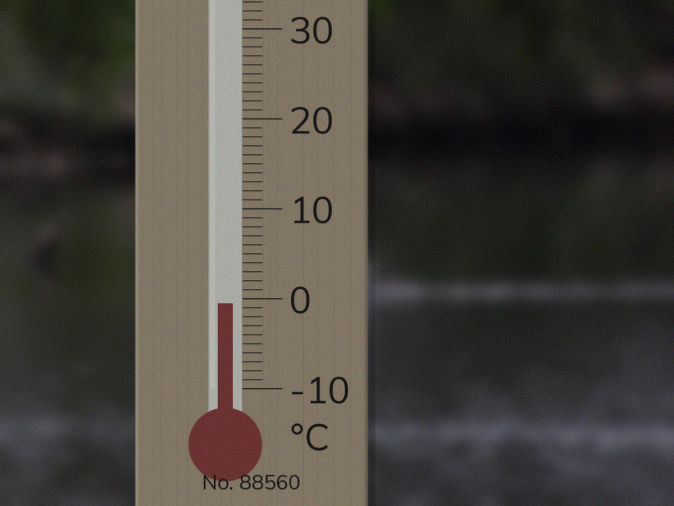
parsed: -0.5 °C
